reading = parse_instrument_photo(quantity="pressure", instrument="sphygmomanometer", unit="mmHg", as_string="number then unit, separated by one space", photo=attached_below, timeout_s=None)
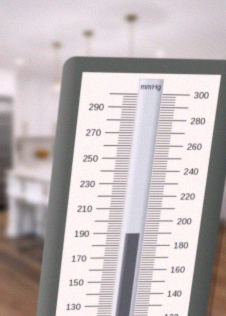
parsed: 190 mmHg
